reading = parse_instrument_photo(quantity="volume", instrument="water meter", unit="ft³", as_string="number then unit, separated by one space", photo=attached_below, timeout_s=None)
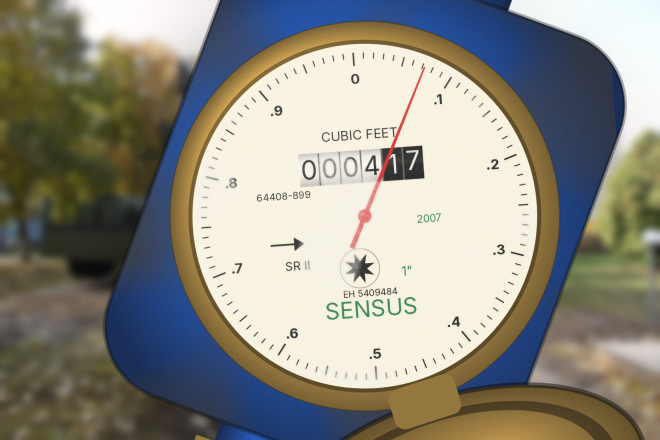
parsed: 417.07 ft³
